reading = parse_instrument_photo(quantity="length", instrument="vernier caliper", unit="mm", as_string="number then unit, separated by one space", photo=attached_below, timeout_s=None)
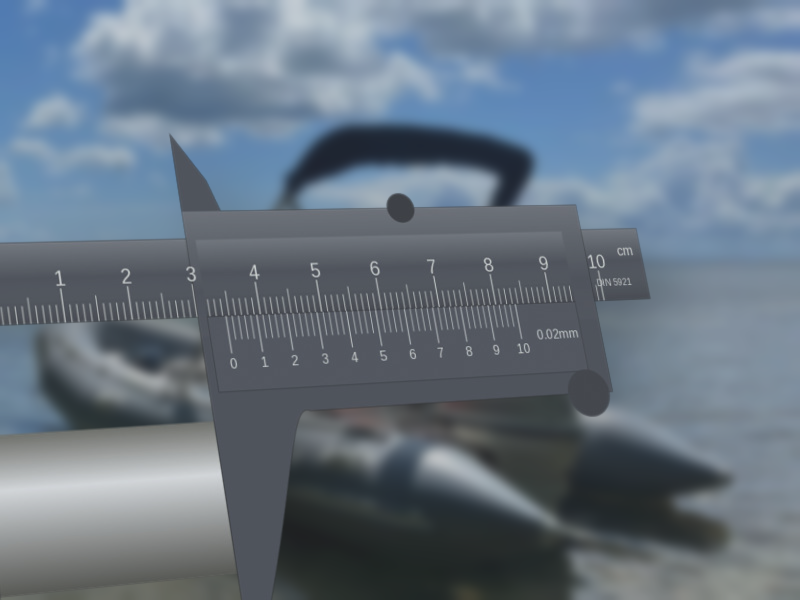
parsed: 34.5 mm
